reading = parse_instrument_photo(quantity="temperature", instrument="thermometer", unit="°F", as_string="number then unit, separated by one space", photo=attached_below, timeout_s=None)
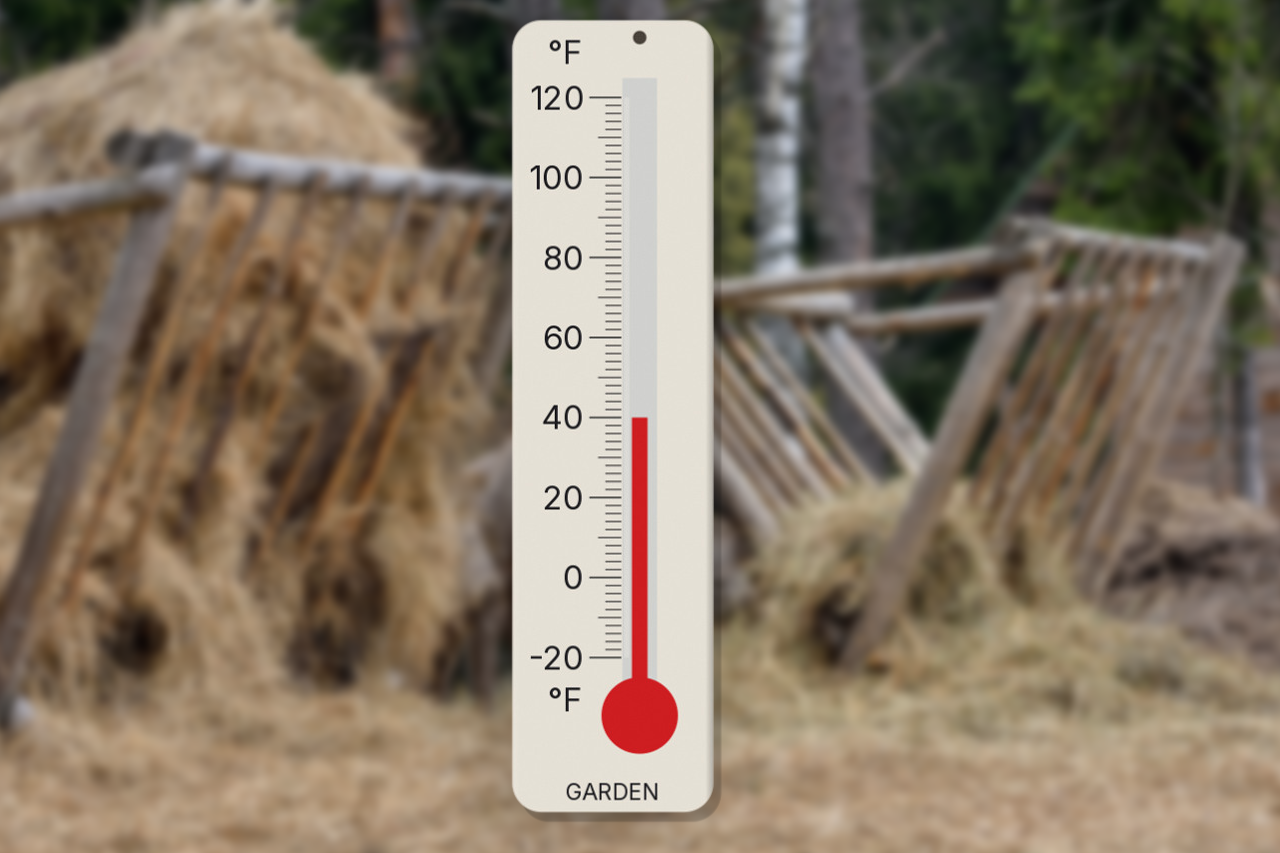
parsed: 40 °F
